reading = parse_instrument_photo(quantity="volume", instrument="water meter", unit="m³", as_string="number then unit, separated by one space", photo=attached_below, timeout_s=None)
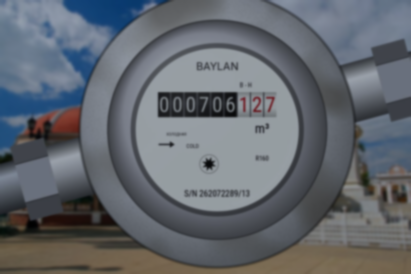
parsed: 706.127 m³
